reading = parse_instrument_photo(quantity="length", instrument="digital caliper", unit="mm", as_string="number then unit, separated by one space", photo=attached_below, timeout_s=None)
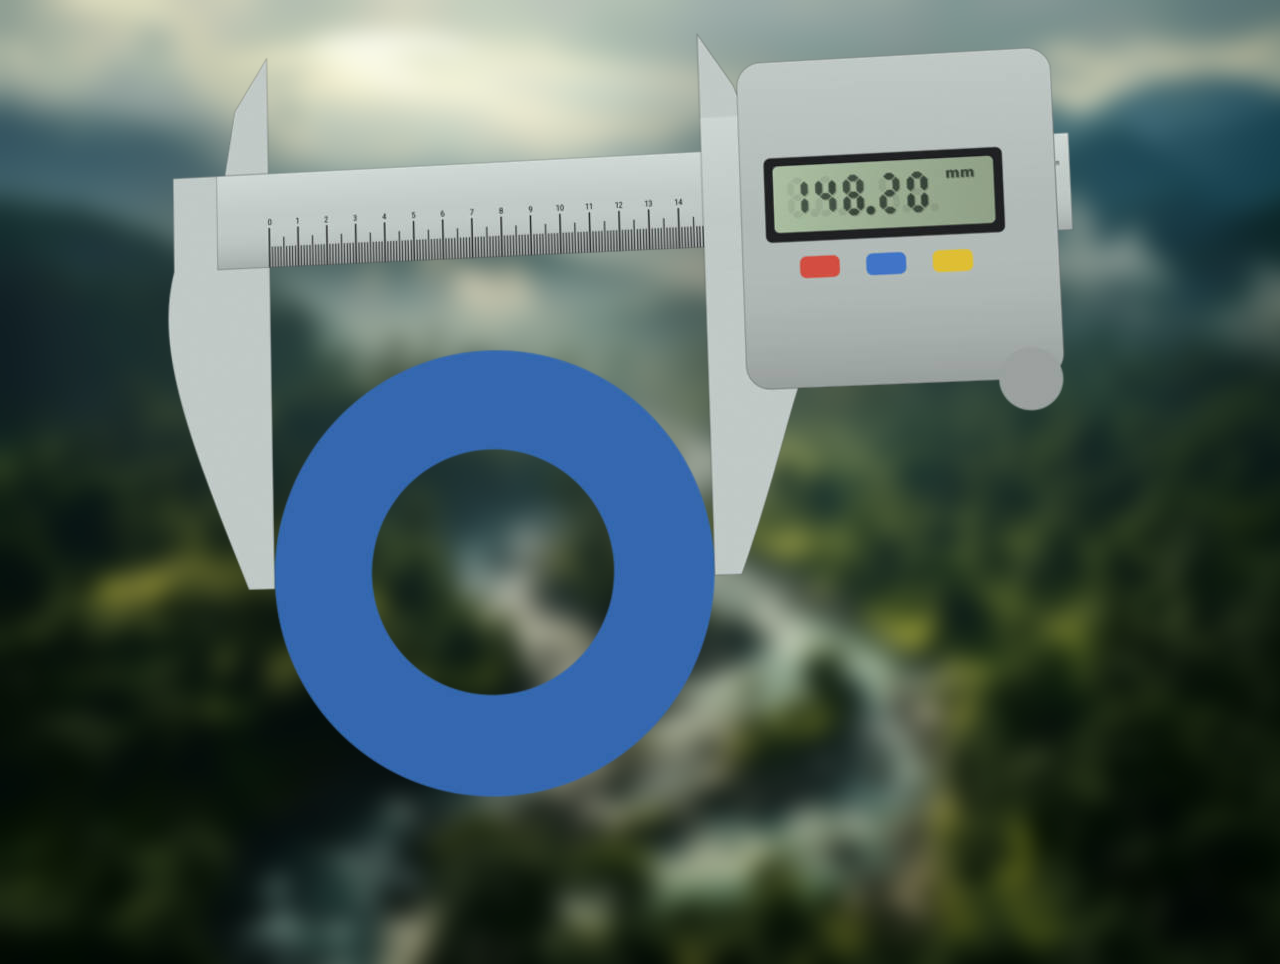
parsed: 148.20 mm
